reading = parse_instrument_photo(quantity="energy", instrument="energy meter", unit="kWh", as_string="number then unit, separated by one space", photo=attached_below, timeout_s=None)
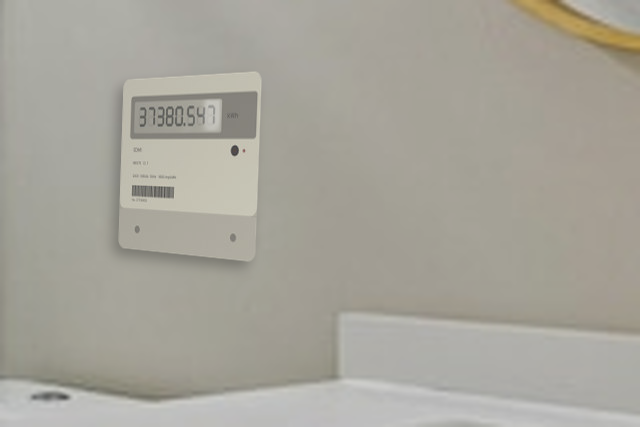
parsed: 37380.547 kWh
